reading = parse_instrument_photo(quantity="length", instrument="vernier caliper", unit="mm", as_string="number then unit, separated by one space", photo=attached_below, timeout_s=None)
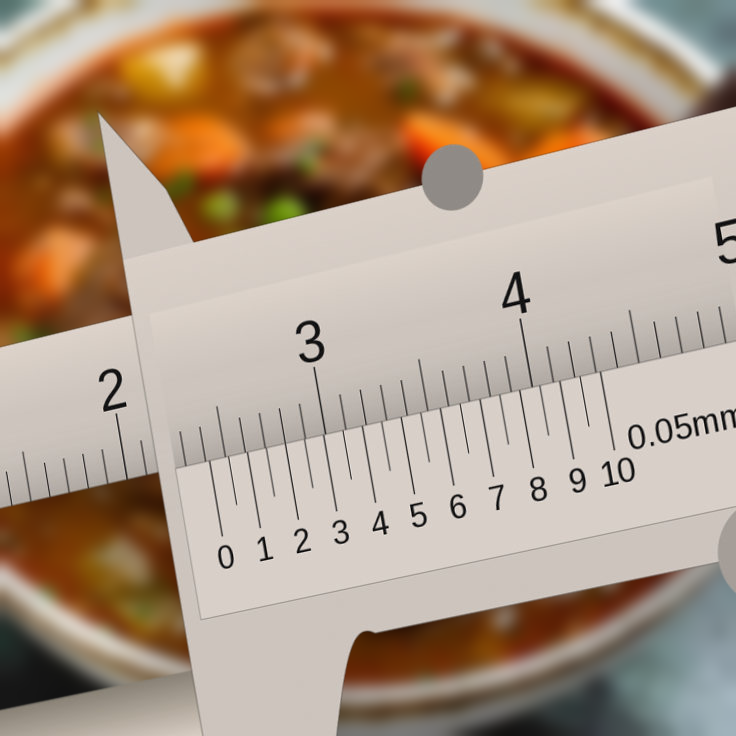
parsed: 24.2 mm
